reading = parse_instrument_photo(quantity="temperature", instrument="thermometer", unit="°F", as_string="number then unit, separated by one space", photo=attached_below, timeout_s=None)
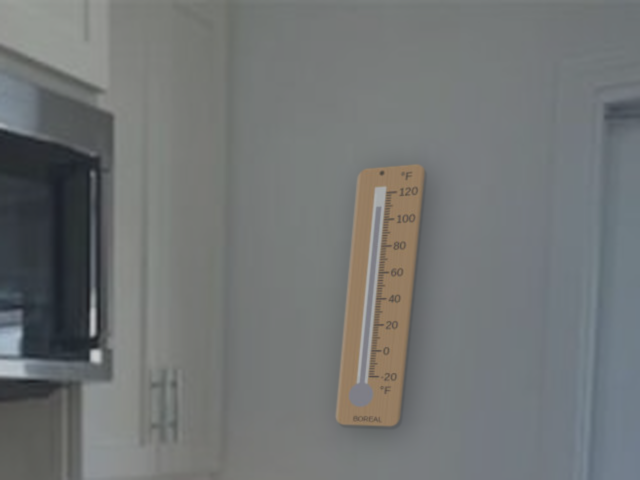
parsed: 110 °F
